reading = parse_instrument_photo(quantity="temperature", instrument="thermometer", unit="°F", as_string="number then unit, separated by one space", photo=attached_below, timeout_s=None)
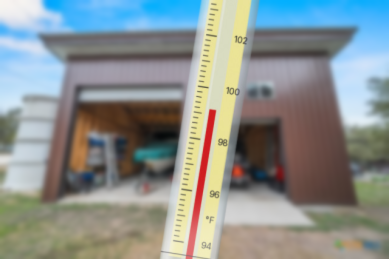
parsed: 99.2 °F
